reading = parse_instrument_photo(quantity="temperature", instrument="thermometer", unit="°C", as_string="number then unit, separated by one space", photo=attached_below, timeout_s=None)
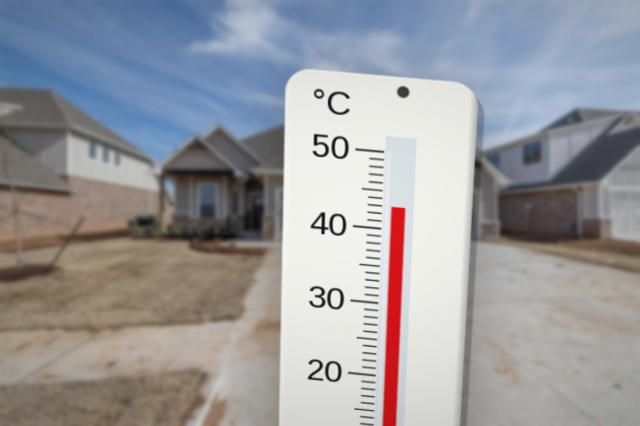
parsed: 43 °C
